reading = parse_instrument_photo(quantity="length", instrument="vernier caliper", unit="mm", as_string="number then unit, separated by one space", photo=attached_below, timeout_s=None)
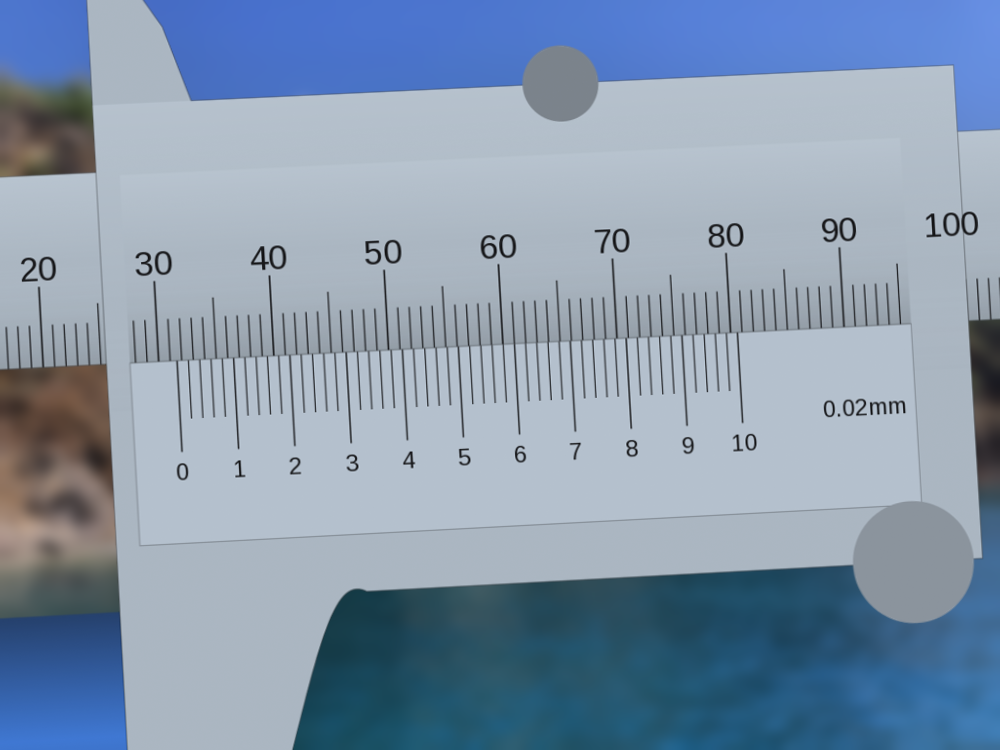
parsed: 31.6 mm
